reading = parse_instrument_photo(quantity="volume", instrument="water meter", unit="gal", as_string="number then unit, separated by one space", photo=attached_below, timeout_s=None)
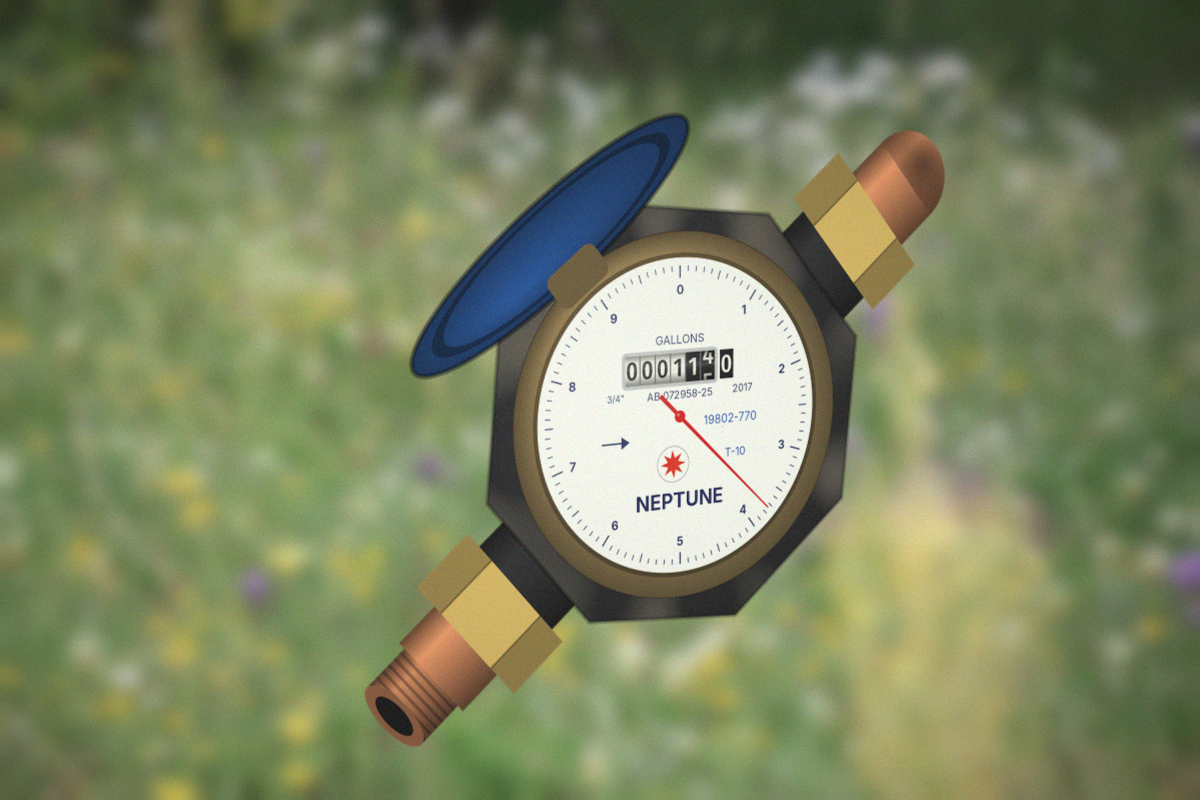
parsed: 1143.7 gal
